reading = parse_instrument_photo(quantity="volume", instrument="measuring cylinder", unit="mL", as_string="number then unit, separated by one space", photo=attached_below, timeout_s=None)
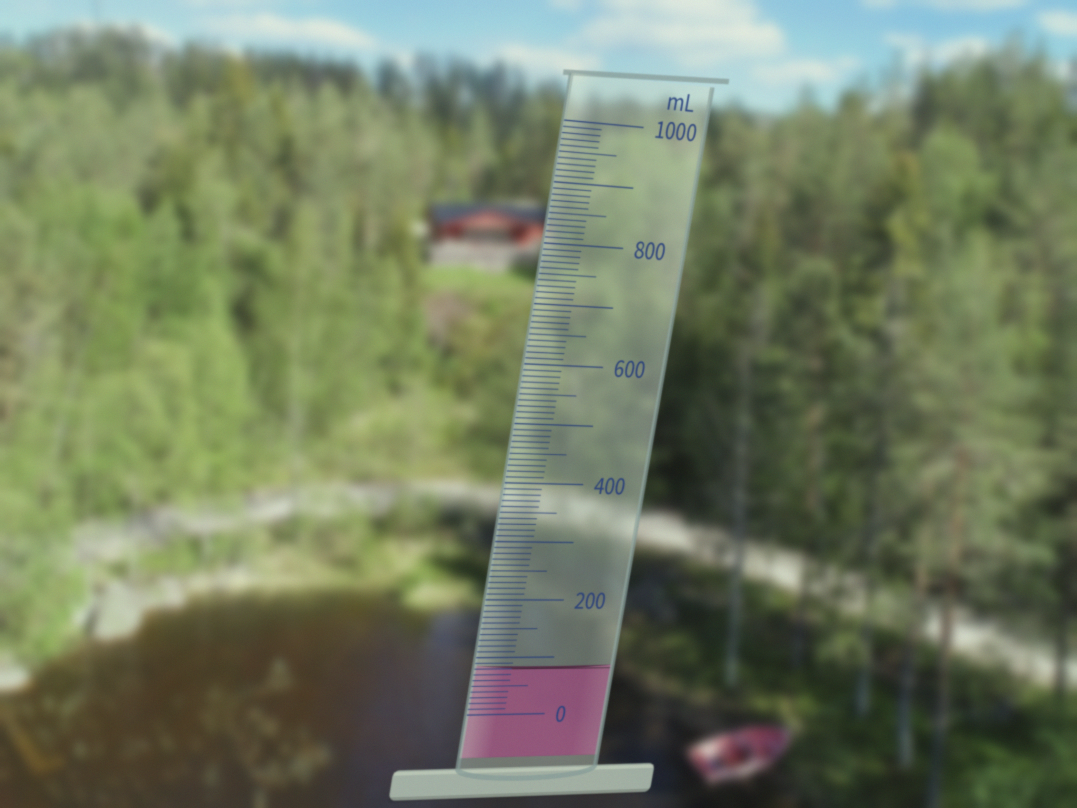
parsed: 80 mL
